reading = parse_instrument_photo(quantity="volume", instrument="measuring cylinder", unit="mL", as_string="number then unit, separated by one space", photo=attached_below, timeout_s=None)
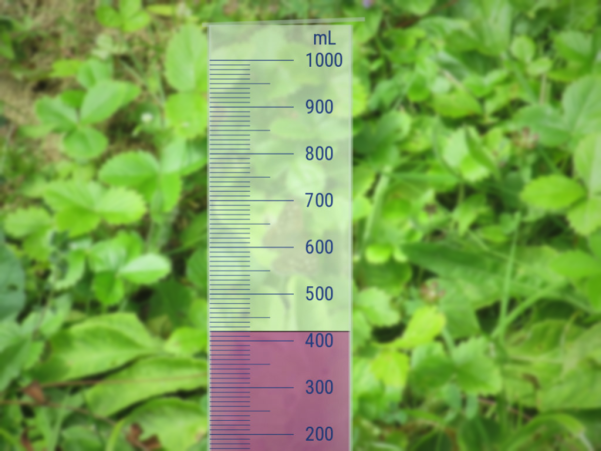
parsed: 420 mL
